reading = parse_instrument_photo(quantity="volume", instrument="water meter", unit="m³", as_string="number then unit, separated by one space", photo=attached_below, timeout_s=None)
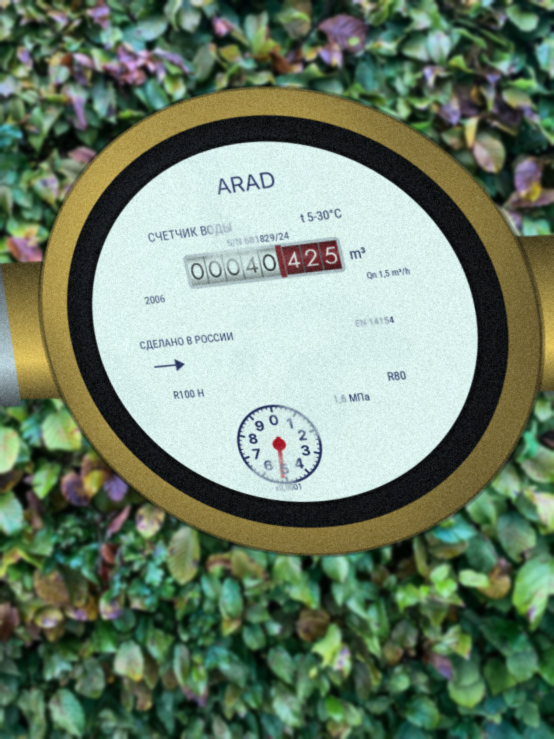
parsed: 40.4255 m³
